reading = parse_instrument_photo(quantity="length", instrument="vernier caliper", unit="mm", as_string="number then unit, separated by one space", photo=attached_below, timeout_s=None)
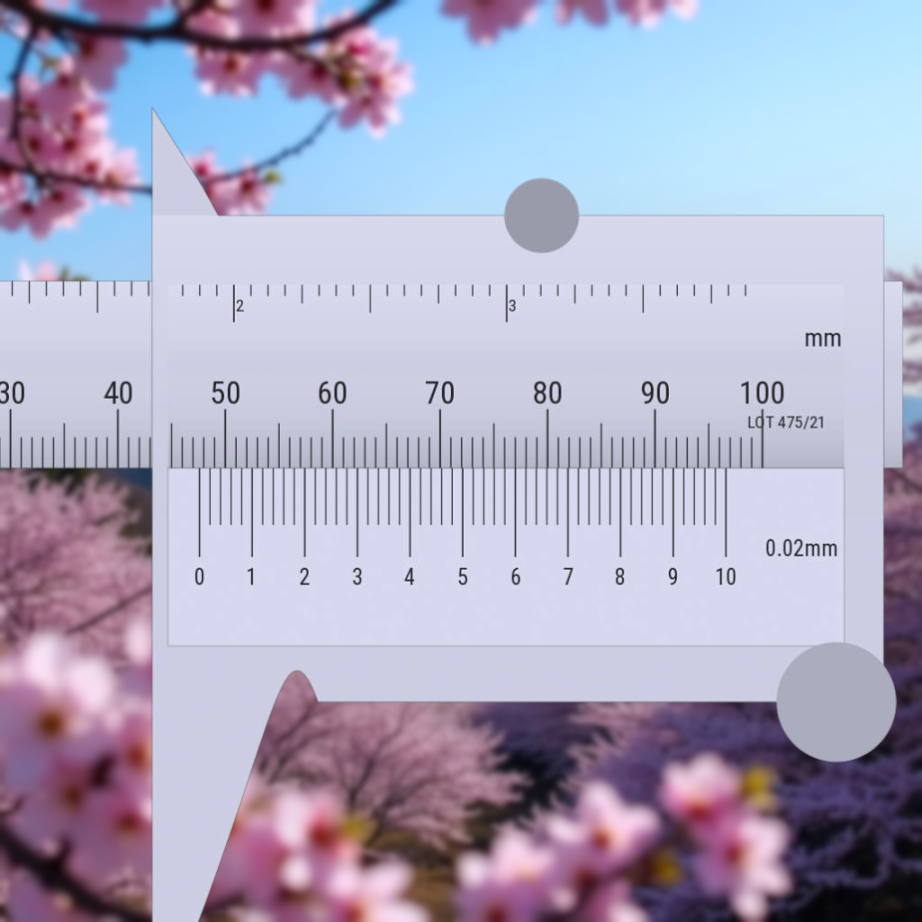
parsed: 47.6 mm
